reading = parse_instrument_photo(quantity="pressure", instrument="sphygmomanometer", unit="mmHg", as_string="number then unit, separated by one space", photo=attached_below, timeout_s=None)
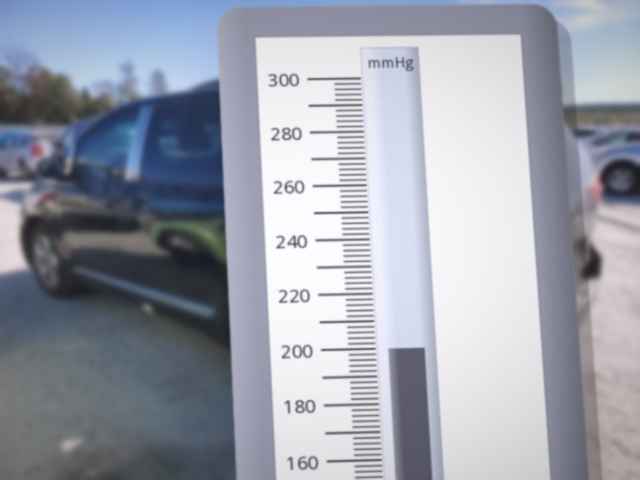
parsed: 200 mmHg
